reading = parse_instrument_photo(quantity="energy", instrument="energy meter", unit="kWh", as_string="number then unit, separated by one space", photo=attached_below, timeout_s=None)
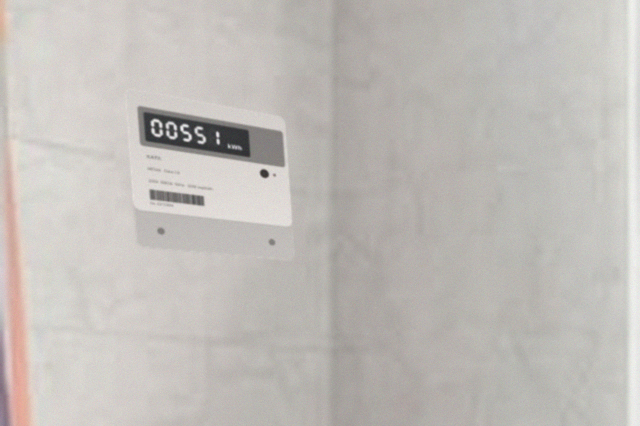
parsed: 551 kWh
